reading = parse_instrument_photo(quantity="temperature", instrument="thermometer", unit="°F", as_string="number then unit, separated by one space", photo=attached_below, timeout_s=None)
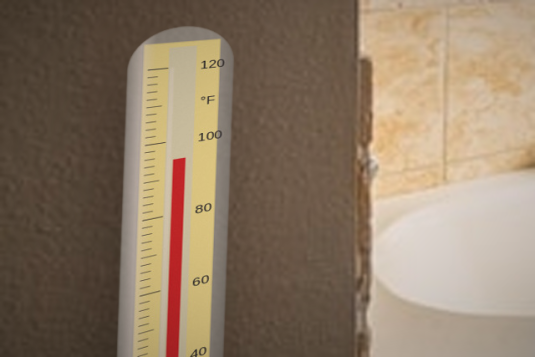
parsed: 95 °F
